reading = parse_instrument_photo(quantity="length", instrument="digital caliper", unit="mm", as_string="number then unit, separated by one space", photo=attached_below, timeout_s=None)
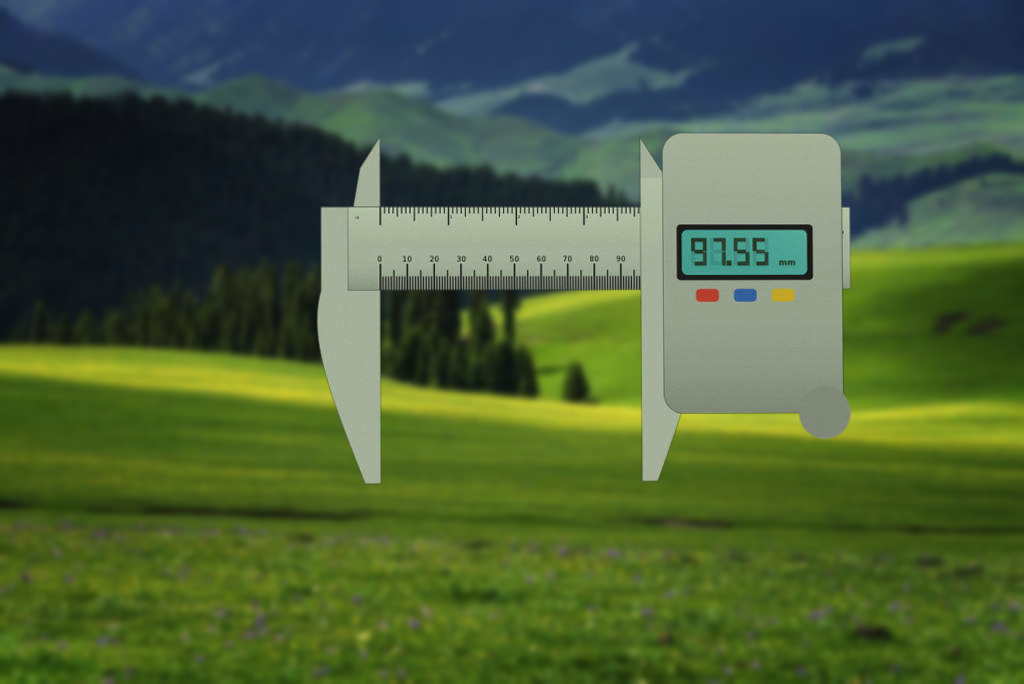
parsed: 97.55 mm
